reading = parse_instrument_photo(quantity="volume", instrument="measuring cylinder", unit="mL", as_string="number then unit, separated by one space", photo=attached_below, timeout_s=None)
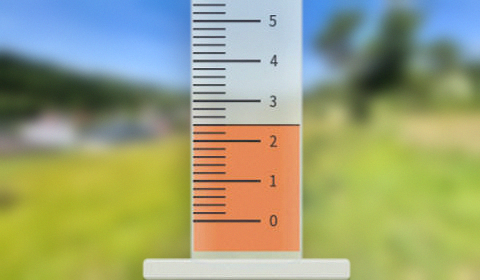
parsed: 2.4 mL
